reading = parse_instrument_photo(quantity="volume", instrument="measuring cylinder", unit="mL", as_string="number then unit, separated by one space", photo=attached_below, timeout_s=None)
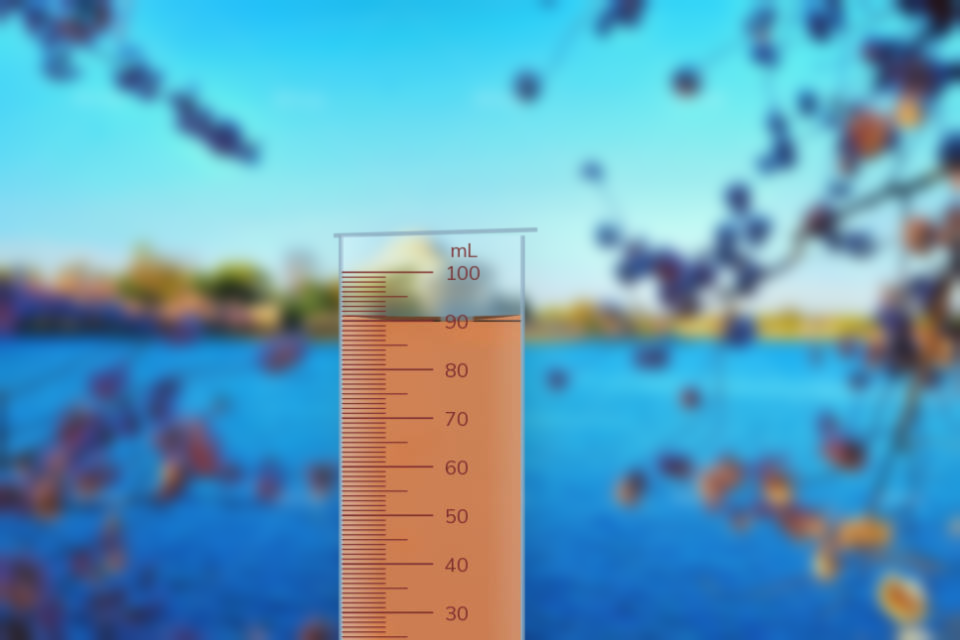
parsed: 90 mL
